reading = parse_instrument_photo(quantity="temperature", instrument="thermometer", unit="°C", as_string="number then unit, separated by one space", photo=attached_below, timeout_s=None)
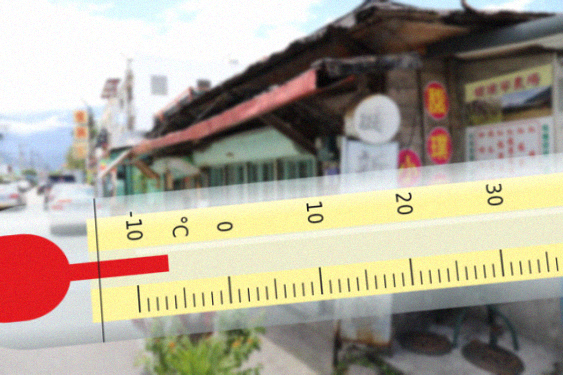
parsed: -6.5 °C
